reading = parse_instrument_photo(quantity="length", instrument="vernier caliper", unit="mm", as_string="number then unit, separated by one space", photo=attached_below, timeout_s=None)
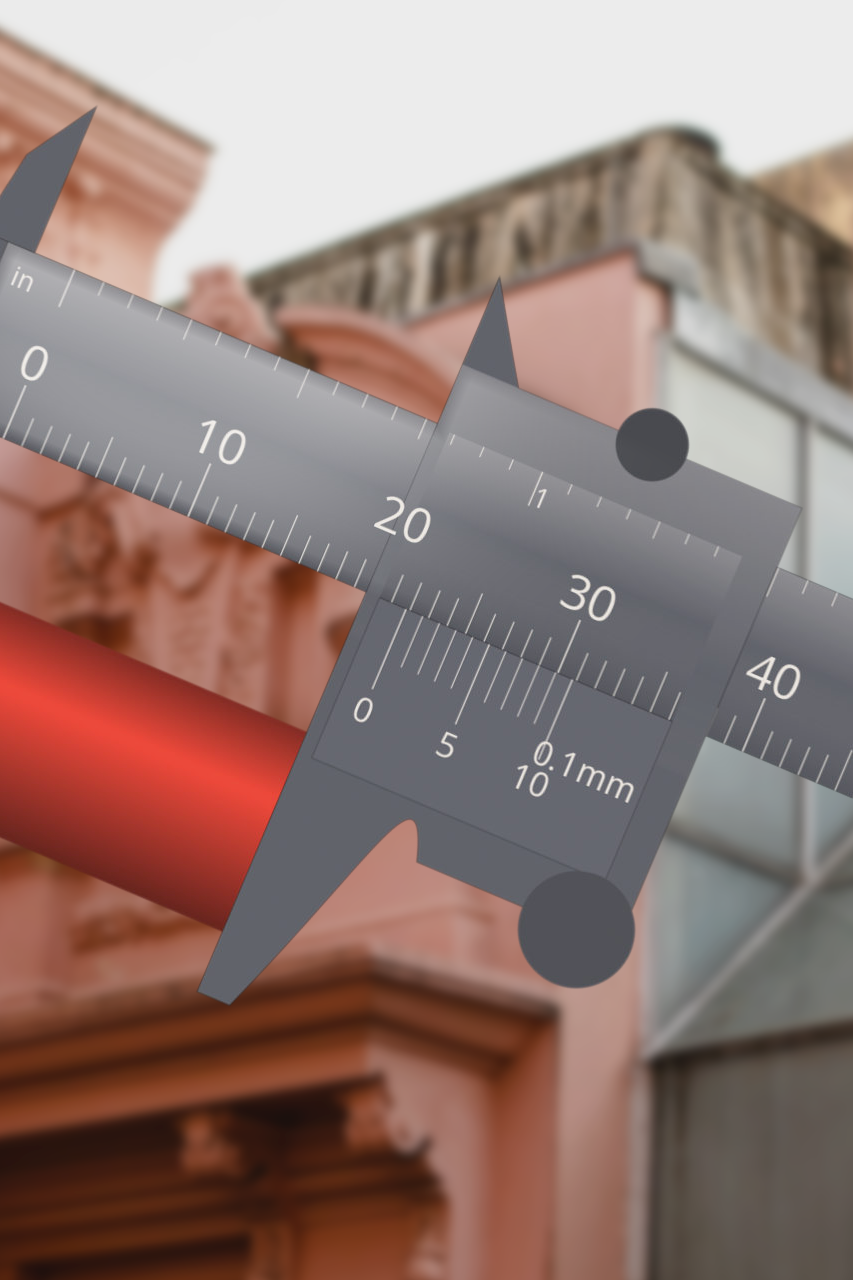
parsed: 21.8 mm
